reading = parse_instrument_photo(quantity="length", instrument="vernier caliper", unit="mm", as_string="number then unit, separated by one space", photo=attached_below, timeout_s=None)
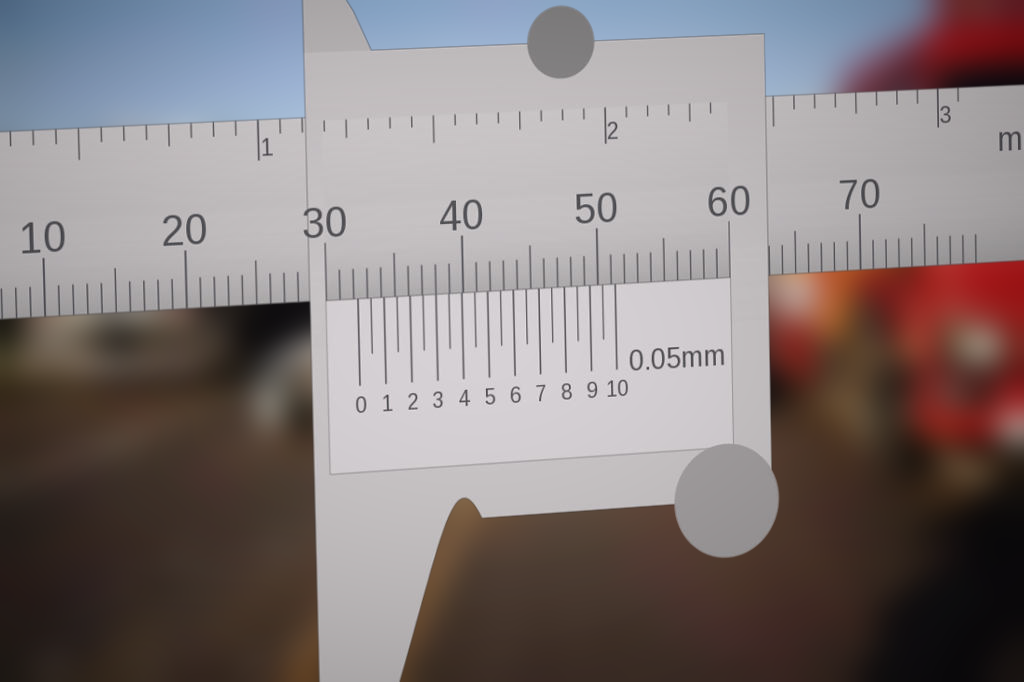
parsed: 32.3 mm
